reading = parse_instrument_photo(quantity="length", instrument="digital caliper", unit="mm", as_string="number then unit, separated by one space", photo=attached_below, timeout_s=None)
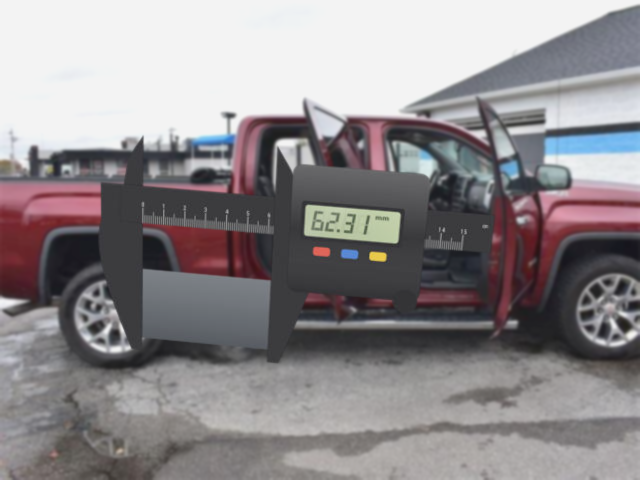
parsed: 62.31 mm
